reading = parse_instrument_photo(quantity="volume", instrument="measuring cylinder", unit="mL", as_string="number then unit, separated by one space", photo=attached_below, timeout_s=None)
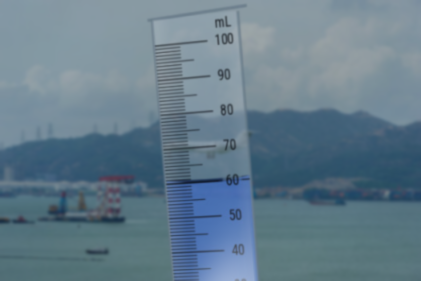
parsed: 60 mL
